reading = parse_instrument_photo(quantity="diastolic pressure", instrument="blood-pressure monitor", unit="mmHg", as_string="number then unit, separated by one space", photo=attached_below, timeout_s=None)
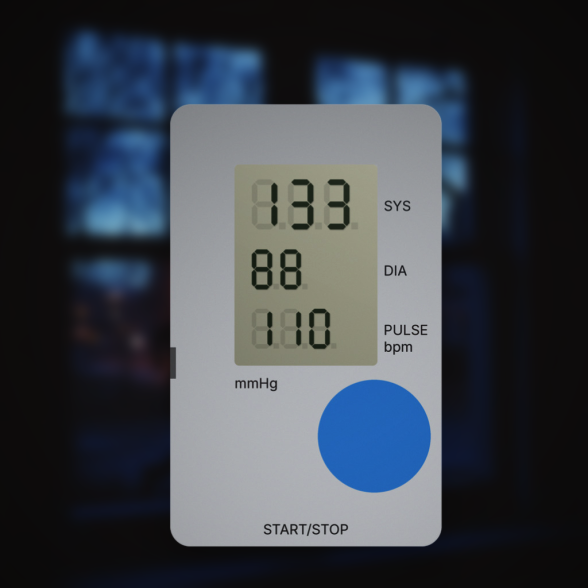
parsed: 88 mmHg
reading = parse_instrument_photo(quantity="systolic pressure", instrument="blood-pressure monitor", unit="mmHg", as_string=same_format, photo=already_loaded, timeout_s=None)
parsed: 133 mmHg
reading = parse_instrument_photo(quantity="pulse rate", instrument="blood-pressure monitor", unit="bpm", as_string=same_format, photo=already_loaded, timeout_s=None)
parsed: 110 bpm
